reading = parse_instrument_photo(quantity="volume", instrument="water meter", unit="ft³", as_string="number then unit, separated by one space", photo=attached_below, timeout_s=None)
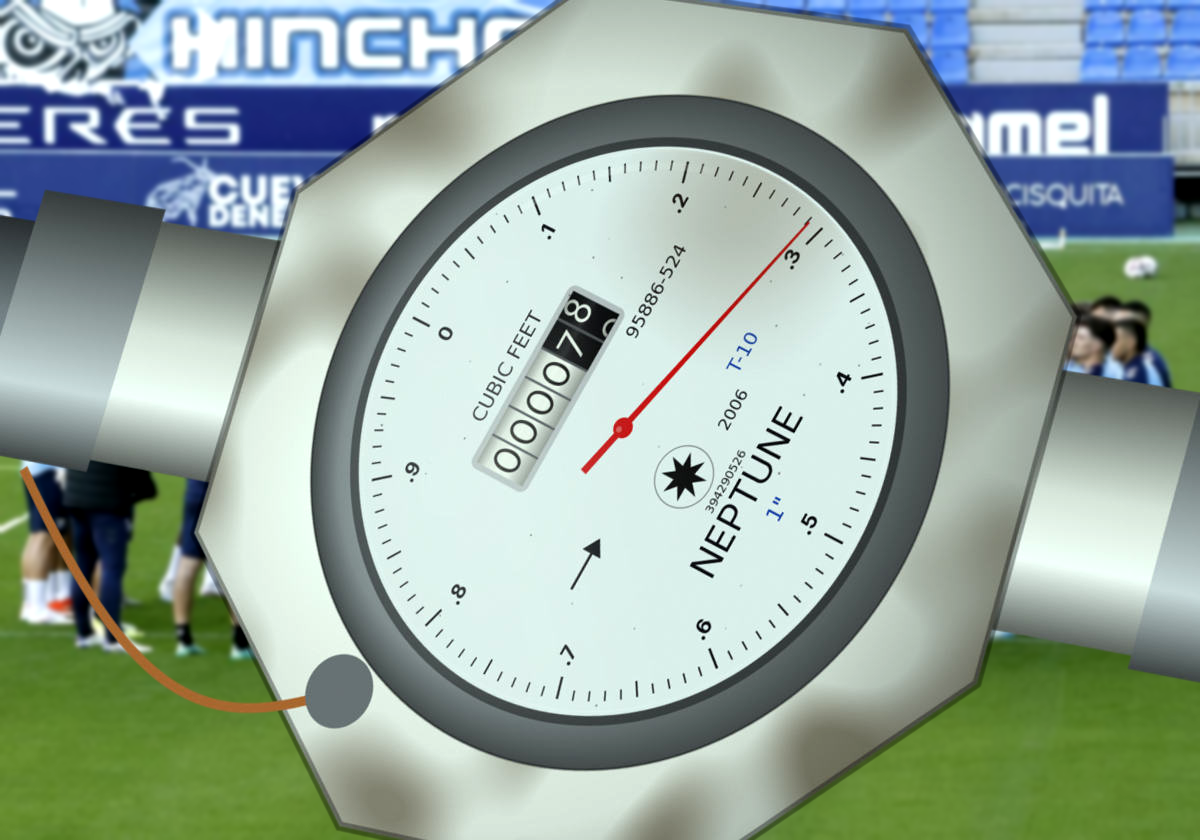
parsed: 78.29 ft³
